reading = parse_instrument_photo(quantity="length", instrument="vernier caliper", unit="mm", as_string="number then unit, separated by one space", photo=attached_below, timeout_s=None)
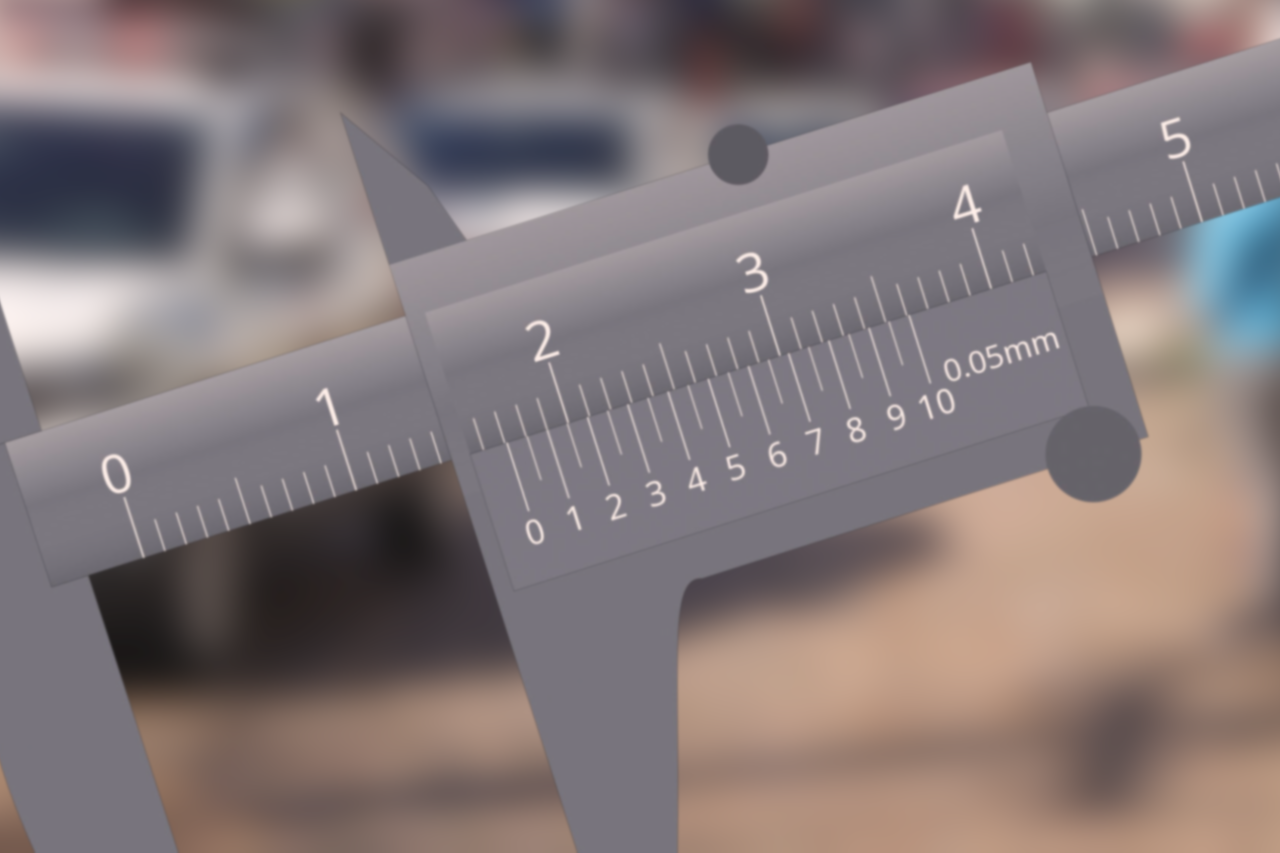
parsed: 17.1 mm
